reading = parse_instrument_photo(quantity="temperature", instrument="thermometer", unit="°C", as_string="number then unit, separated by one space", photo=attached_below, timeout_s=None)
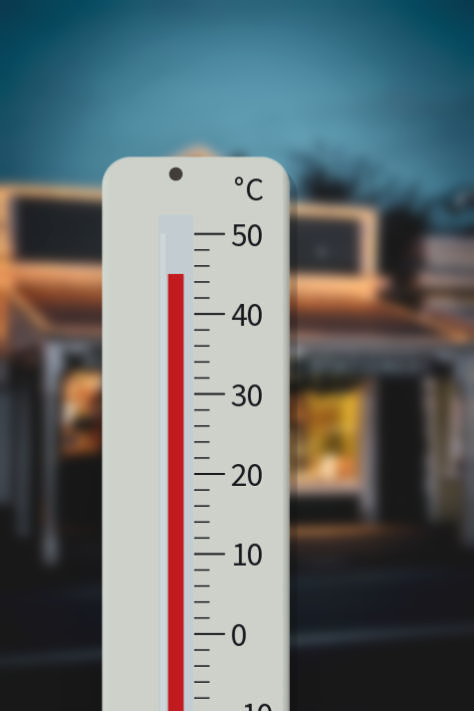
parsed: 45 °C
